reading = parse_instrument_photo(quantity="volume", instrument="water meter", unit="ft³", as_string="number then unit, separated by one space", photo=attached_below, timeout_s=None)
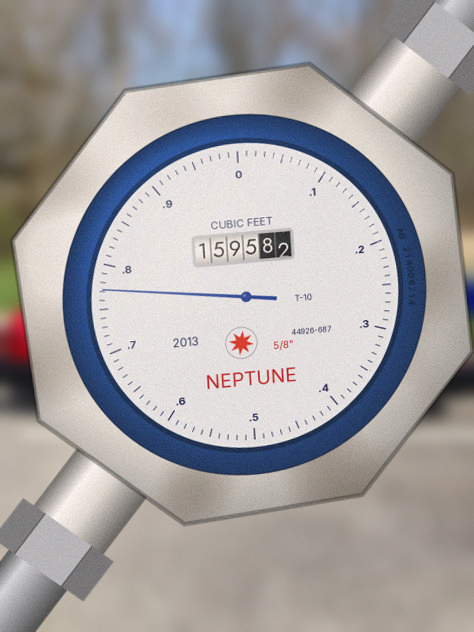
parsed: 159581.77 ft³
